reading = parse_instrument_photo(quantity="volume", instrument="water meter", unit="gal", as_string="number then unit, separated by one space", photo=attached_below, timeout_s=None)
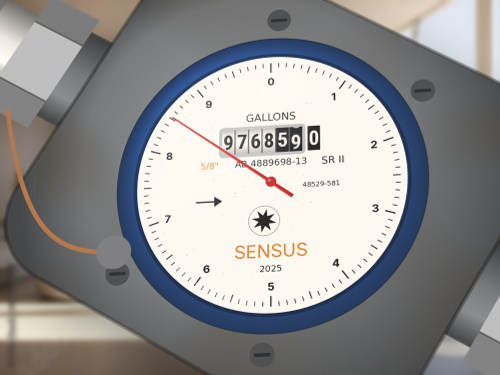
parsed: 9768588.5 gal
